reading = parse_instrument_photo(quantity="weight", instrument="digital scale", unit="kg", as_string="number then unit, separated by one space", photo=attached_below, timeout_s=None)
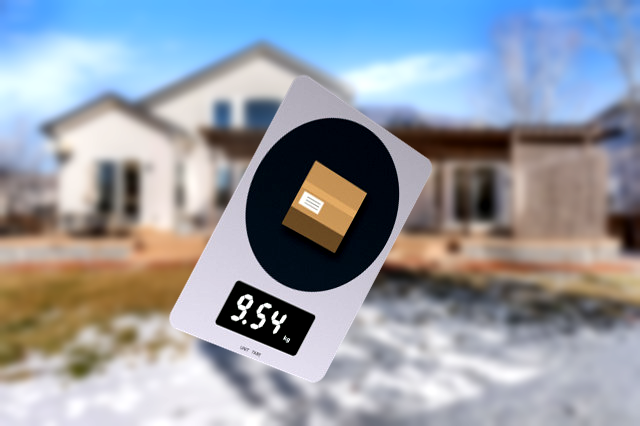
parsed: 9.54 kg
